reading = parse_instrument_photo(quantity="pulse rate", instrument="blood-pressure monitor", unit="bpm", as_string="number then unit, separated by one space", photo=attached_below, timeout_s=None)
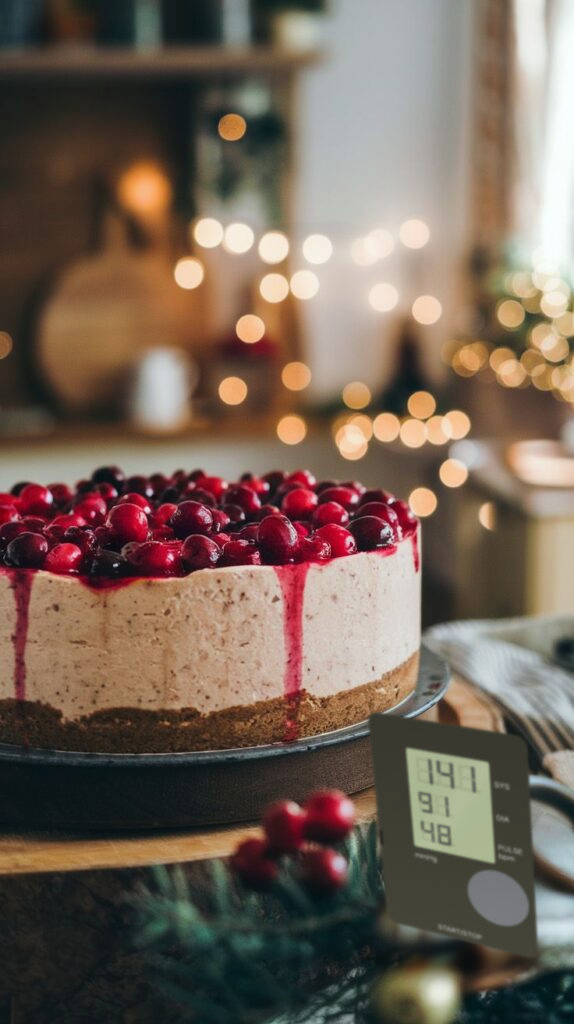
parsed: 48 bpm
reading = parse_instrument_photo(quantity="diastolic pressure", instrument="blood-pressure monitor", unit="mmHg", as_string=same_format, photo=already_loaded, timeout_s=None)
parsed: 91 mmHg
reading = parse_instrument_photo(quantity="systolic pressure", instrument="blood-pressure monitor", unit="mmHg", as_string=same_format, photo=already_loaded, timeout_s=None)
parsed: 141 mmHg
